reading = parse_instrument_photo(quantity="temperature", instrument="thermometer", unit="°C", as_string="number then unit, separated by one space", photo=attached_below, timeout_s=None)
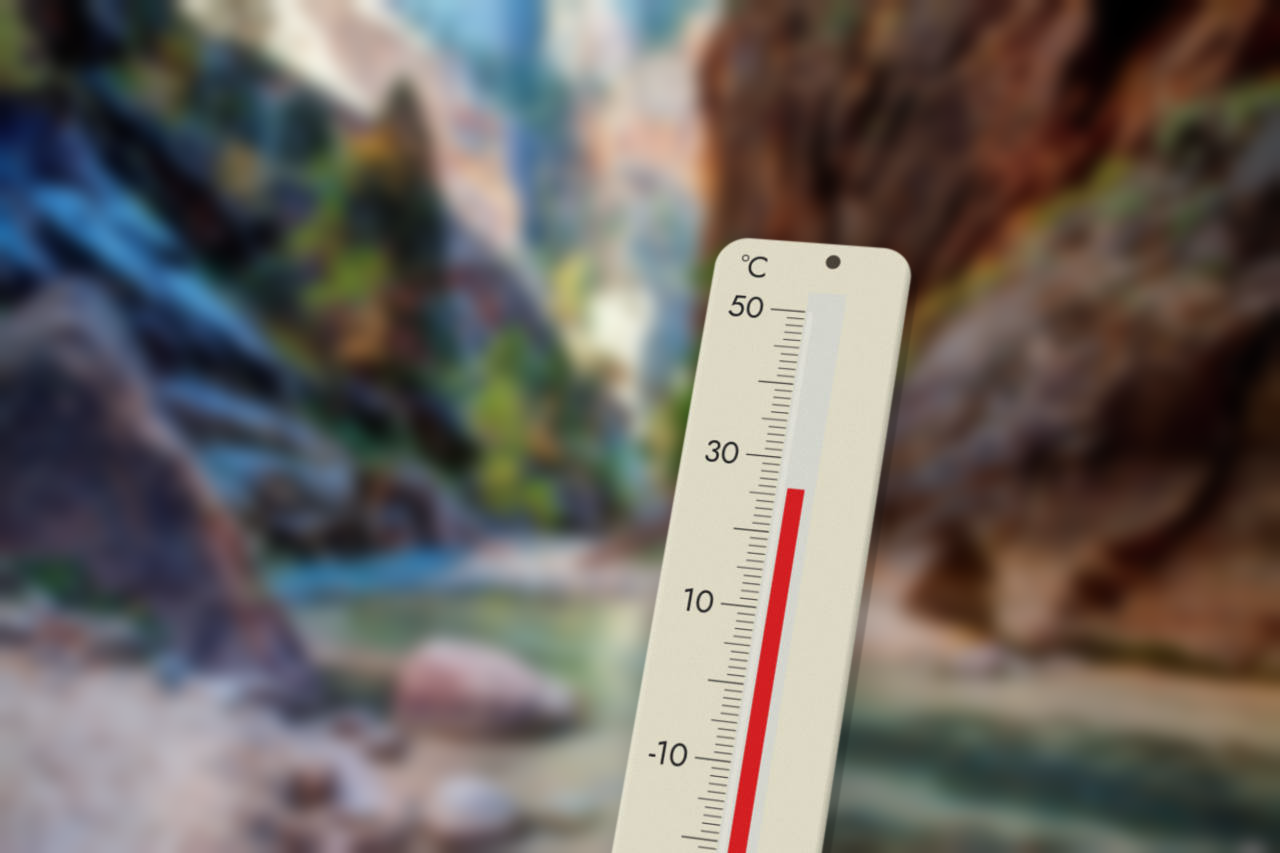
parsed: 26 °C
